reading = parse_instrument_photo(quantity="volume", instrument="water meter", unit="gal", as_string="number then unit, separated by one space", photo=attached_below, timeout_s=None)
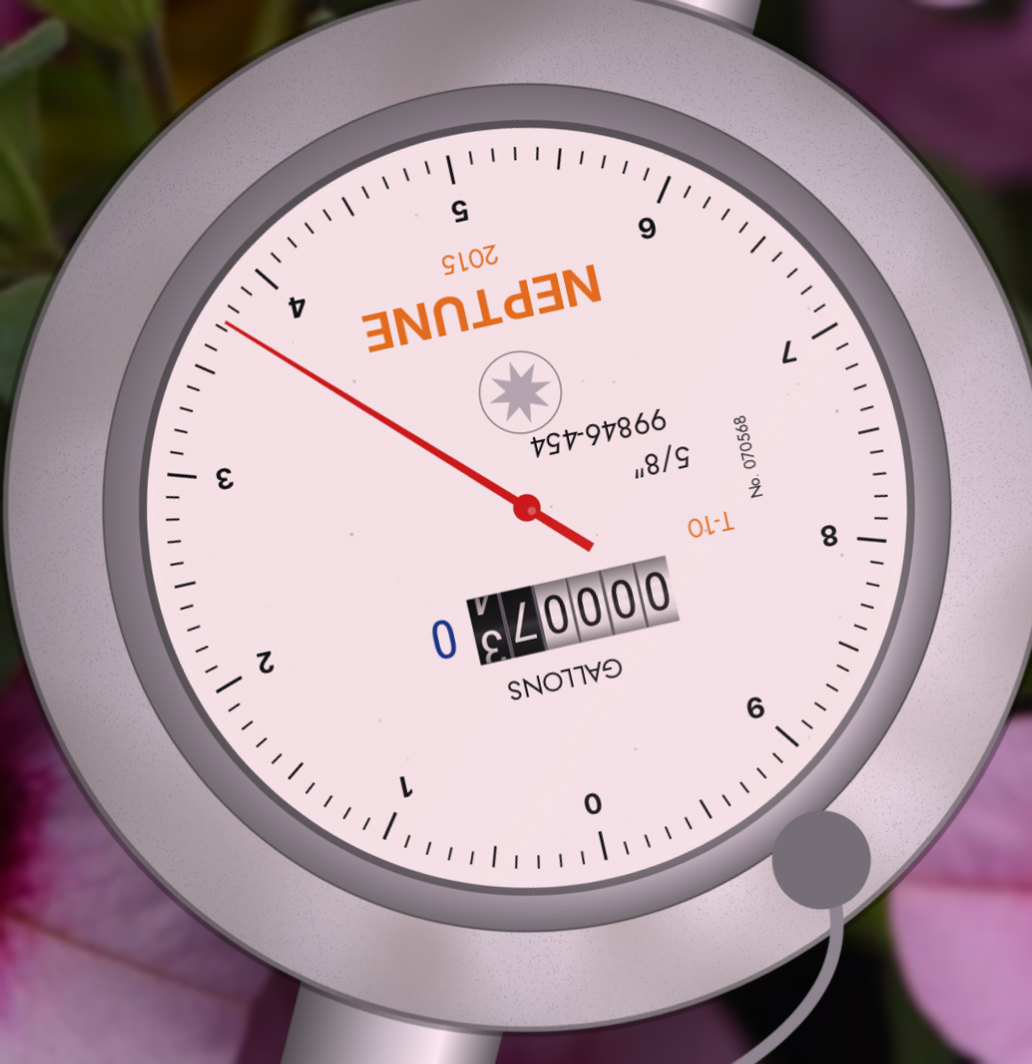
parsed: 733.7 gal
